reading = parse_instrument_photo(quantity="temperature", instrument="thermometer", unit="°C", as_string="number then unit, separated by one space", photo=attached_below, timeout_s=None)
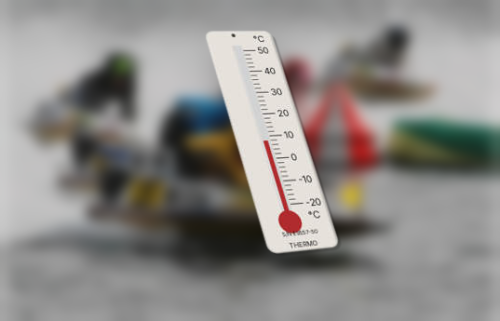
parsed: 8 °C
